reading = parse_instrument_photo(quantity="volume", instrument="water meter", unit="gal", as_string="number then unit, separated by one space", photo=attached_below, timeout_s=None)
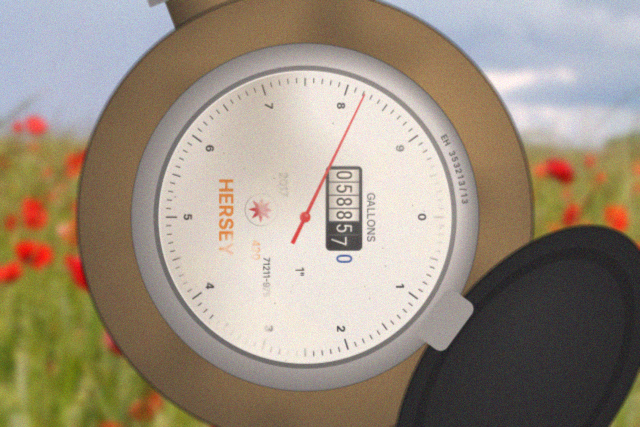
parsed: 588568.2 gal
